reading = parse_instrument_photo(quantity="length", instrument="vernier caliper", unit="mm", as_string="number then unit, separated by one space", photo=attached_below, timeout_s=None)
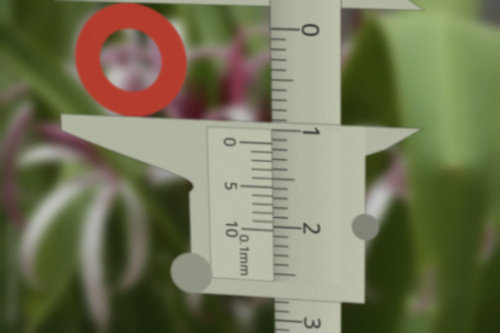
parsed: 11.4 mm
